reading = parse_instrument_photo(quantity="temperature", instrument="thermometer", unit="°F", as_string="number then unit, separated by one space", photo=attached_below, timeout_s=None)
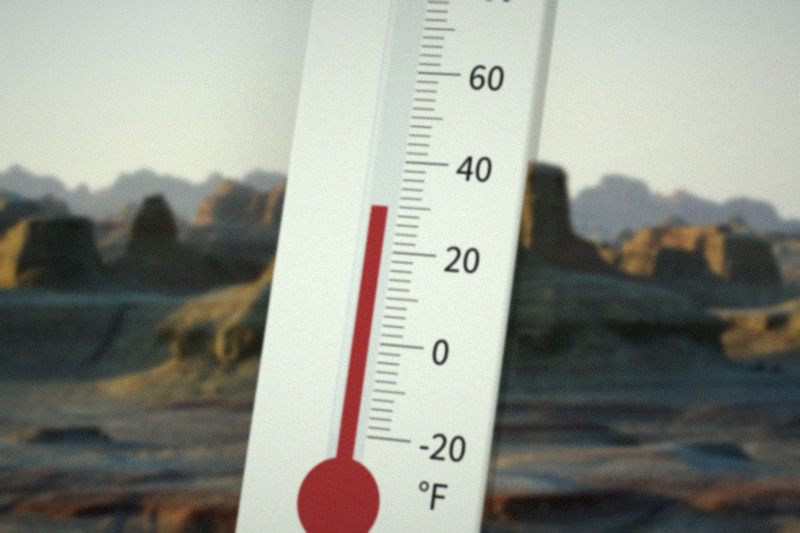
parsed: 30 °F
